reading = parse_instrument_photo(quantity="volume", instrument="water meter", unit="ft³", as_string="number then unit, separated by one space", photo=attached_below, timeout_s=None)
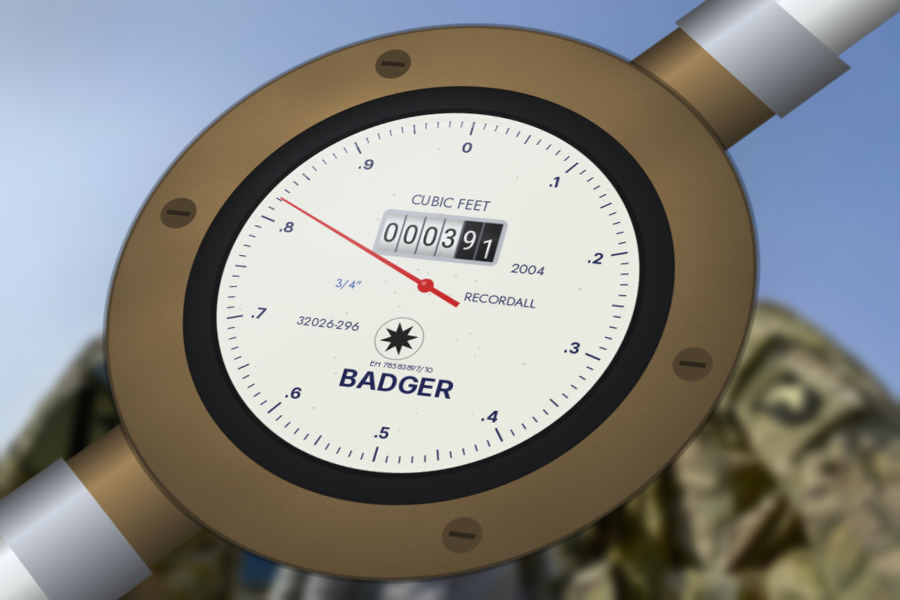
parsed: 390.82 ft³
